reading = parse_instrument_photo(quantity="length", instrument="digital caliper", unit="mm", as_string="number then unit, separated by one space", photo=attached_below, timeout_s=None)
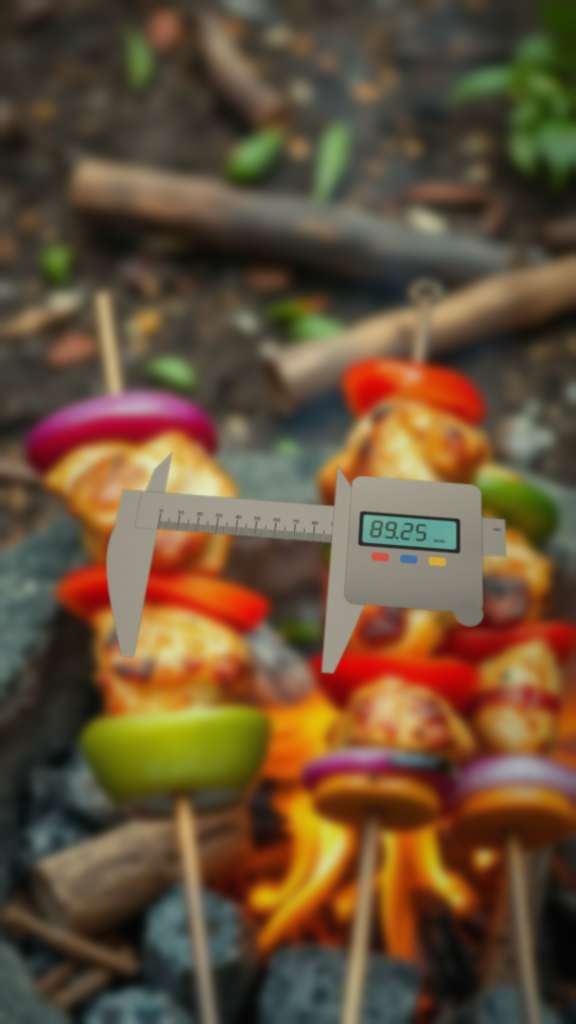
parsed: 89.25 mm
